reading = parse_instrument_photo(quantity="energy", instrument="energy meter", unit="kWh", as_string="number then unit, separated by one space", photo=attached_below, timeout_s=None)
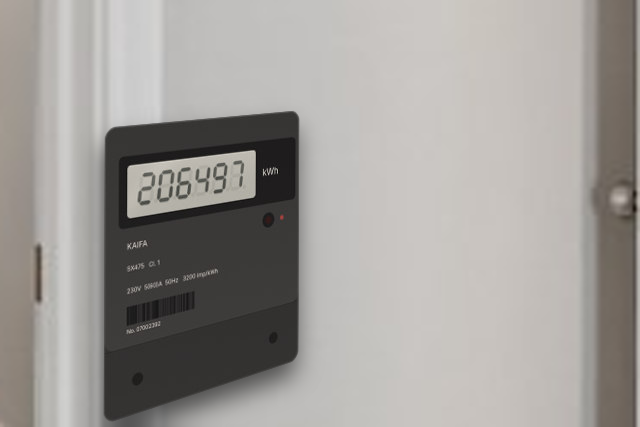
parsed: 206497 kWh
